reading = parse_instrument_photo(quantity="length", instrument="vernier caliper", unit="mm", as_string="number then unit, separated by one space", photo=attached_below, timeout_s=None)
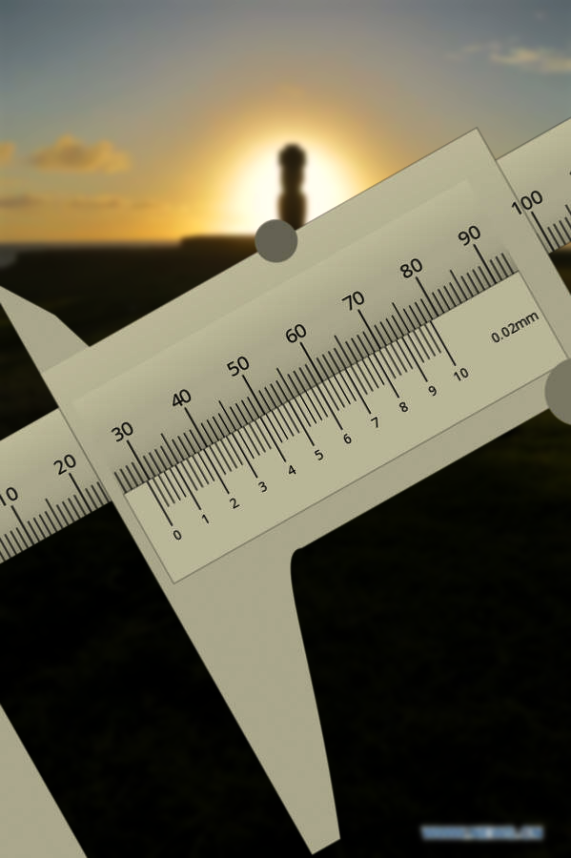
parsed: 29.6 mm
